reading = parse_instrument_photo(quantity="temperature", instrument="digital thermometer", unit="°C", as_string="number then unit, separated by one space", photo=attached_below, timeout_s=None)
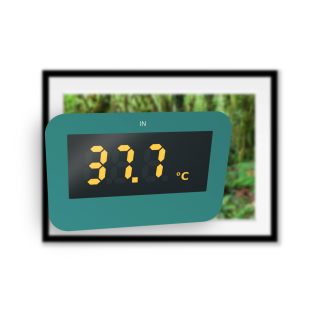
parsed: 37.7 °C
